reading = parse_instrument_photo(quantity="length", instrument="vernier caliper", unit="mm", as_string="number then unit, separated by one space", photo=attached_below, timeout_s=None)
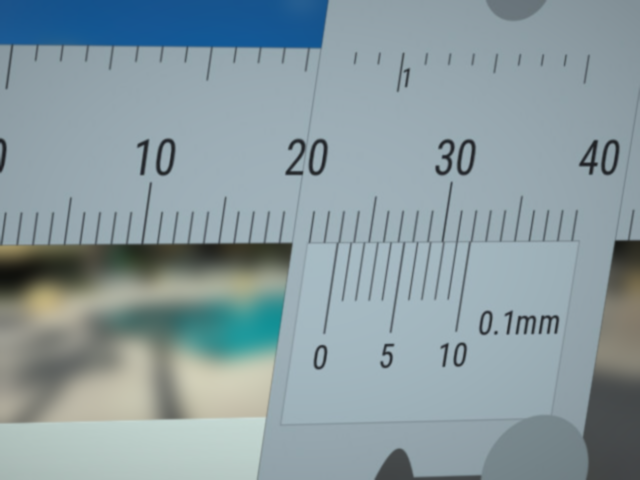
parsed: 22.9 mm
